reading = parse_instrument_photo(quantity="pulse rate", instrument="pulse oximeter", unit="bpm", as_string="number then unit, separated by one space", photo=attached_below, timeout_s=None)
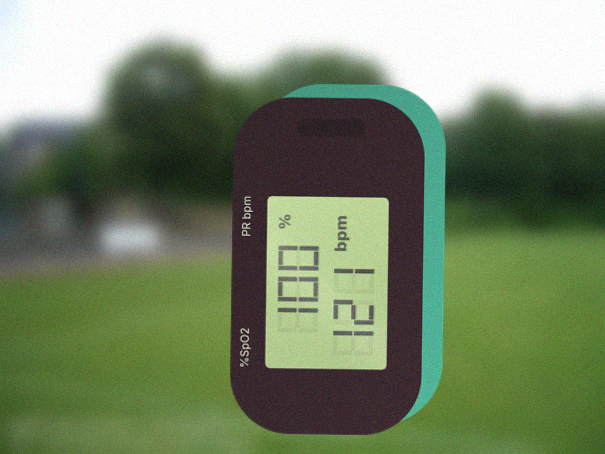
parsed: 121 bpm
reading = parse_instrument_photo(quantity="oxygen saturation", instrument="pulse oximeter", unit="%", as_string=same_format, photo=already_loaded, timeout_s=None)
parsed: 100 %
